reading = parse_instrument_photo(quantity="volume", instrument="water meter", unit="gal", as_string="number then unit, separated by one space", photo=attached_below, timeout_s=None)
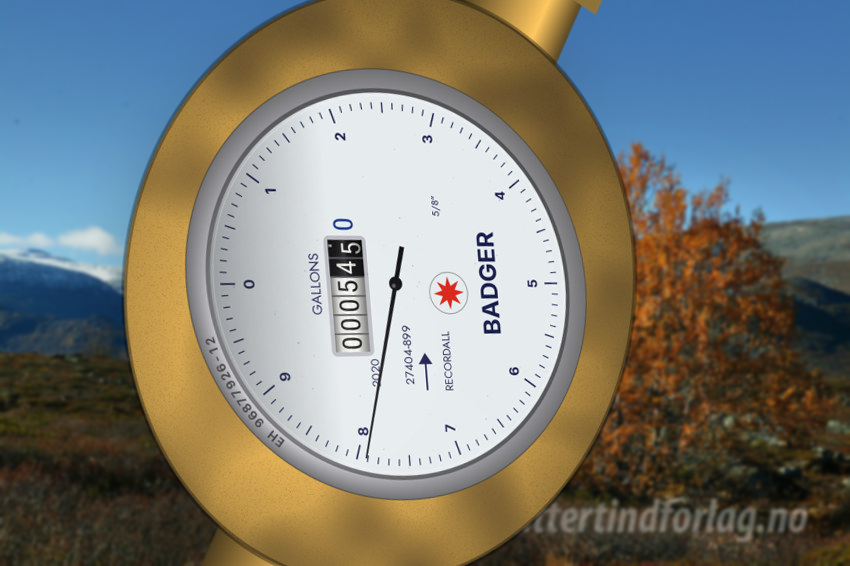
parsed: 5447.9 gal
